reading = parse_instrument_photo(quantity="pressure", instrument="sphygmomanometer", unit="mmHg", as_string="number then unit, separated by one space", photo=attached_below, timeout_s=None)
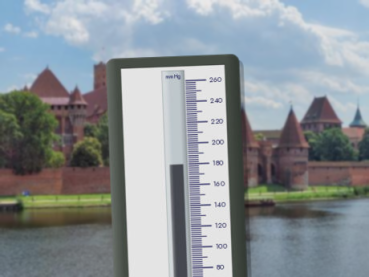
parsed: 180 mmHg
